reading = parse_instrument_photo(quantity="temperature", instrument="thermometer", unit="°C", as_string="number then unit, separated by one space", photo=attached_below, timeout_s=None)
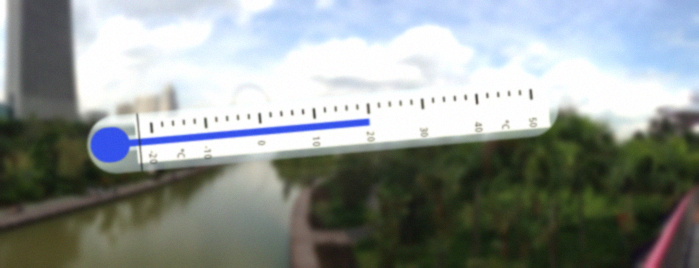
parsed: 20 °C
